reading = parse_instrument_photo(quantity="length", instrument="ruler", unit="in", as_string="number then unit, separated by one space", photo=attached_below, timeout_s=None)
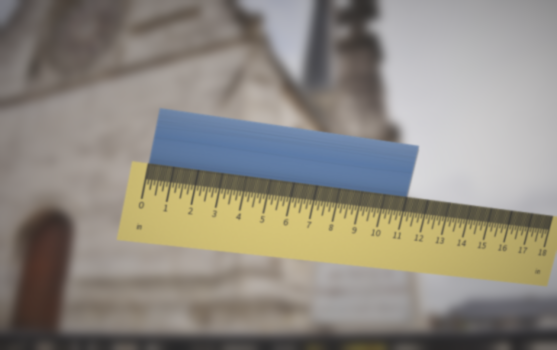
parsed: 11 in
